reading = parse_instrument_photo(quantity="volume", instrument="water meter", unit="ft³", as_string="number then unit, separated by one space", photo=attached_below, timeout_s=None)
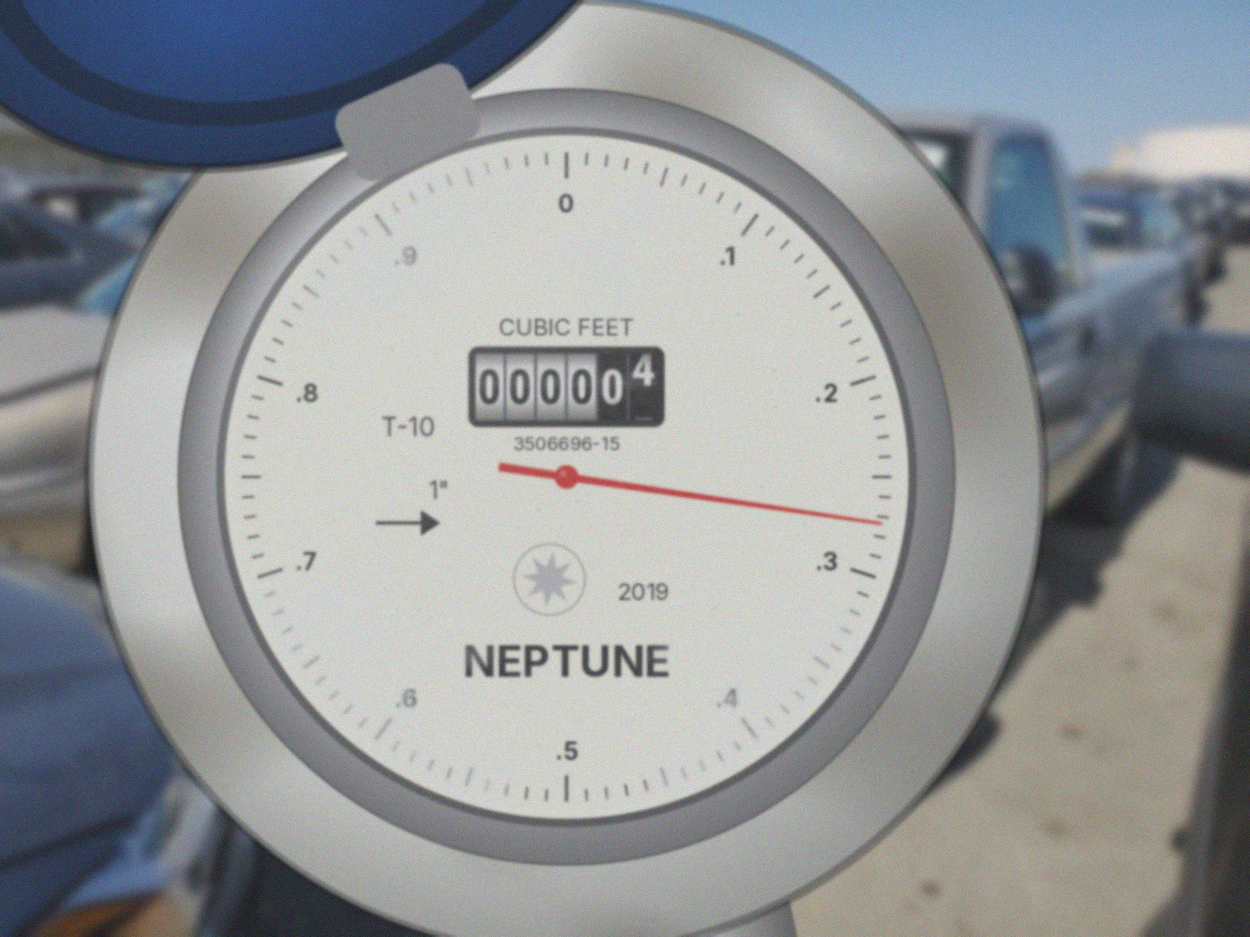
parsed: 4.27 ft³
